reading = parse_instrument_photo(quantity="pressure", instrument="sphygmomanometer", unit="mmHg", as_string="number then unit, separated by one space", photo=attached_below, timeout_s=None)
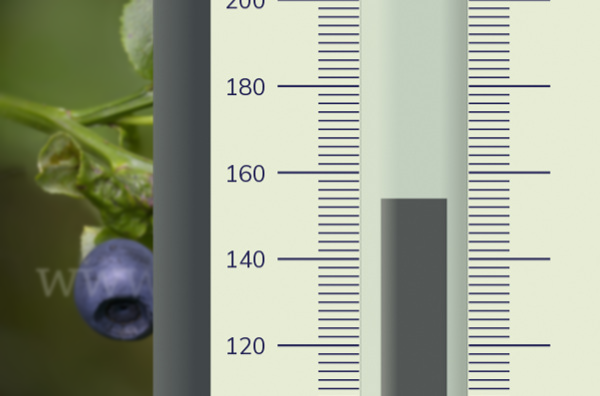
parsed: 154 mmHg
